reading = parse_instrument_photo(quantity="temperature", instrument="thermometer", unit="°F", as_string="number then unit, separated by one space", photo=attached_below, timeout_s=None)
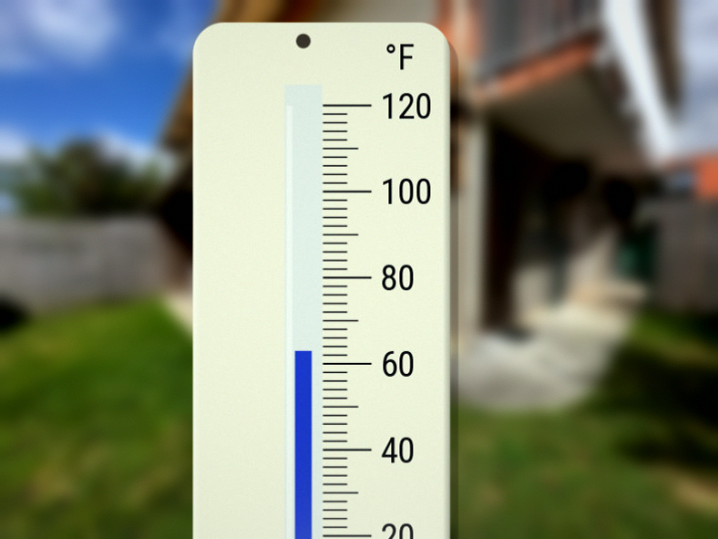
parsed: 63 °F
